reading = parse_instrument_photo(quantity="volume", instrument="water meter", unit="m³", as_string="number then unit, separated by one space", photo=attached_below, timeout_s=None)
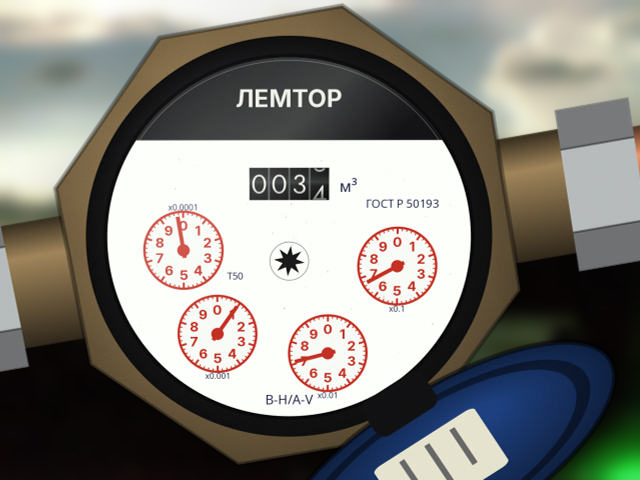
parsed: 33.6709 m³
